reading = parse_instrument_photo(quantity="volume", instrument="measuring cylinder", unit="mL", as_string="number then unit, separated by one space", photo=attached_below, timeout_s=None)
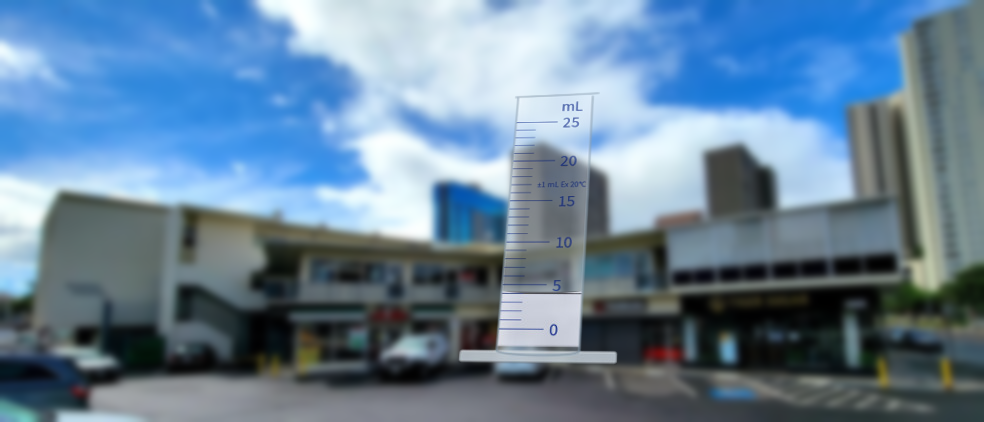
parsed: 4 mL
